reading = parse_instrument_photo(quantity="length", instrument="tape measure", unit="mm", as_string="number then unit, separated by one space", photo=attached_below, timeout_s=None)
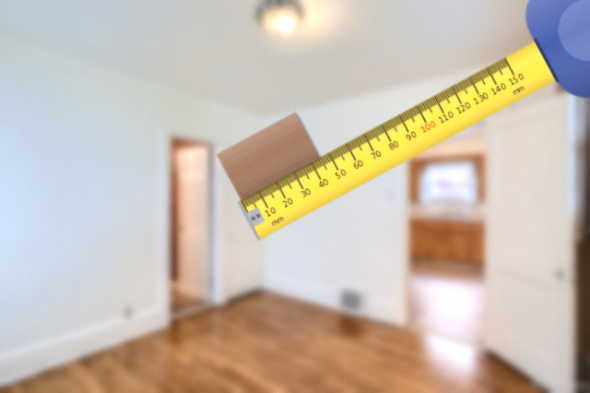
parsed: 45 mm
